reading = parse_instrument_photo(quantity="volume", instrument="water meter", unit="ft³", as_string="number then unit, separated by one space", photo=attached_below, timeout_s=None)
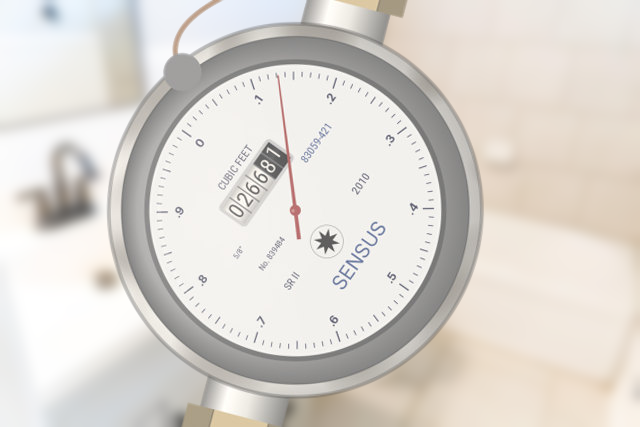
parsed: 26681.13 ft³
